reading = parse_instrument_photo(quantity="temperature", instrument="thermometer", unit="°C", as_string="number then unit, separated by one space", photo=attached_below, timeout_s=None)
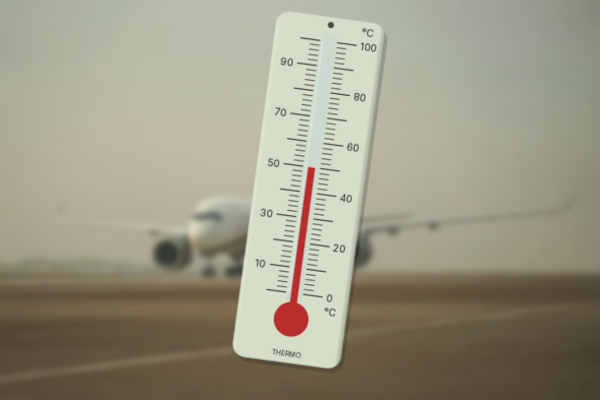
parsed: 50 °C
